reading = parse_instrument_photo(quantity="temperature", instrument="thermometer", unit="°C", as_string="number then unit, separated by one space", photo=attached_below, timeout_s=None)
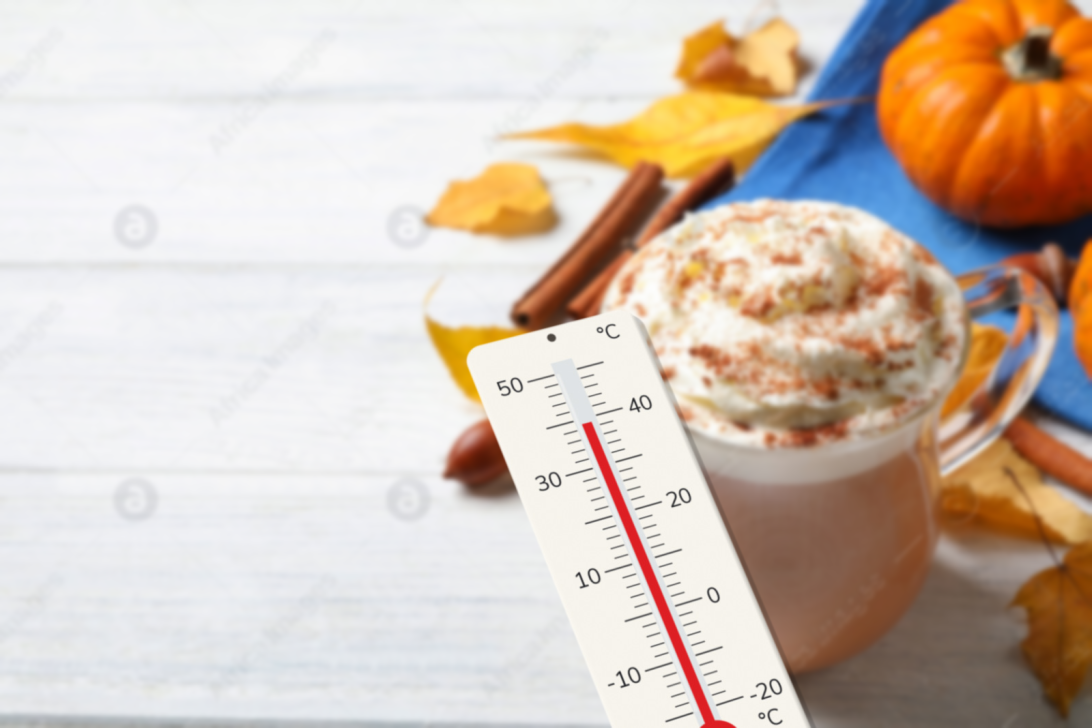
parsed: 39 °C
